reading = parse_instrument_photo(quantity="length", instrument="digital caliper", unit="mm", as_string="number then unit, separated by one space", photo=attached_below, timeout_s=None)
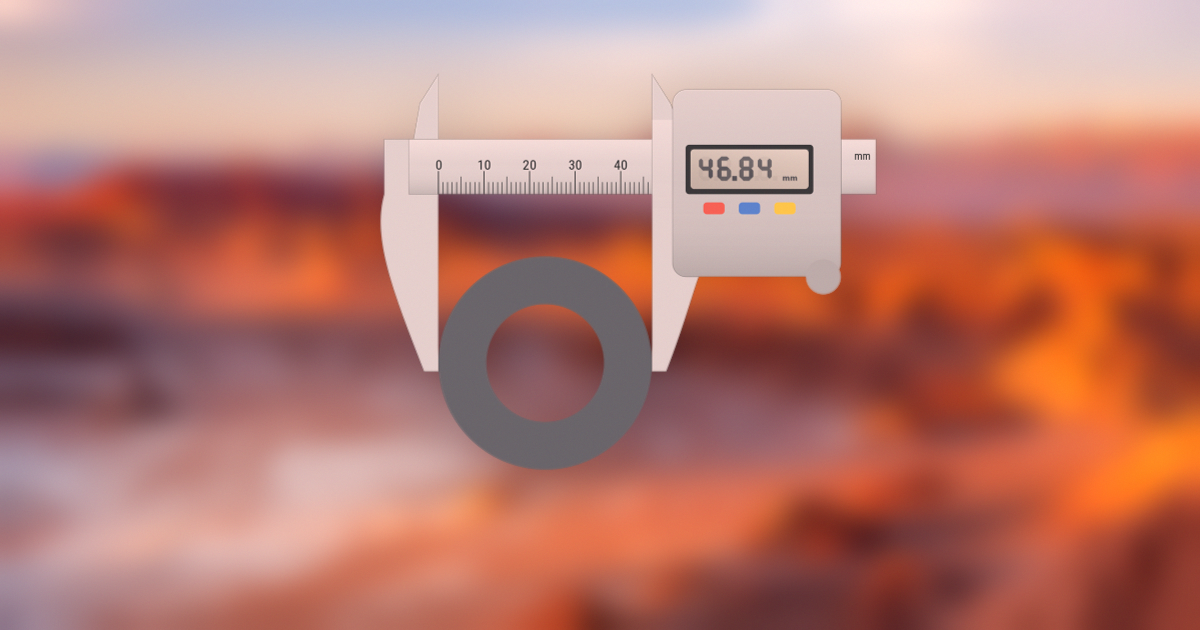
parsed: 46.84 mm
